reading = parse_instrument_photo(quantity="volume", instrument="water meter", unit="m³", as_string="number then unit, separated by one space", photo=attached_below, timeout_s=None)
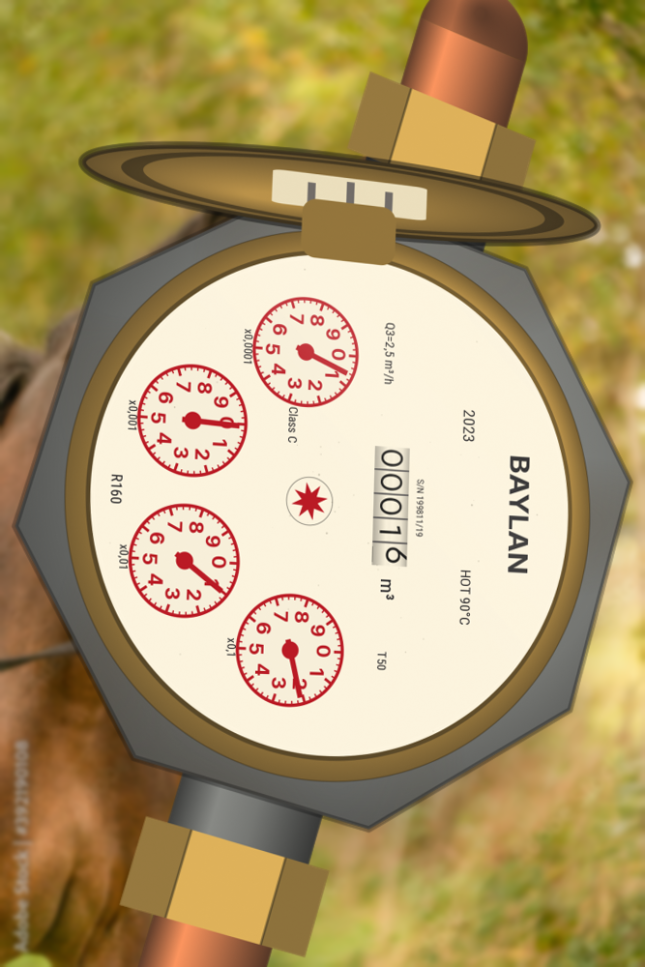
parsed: 16.2100 m³
